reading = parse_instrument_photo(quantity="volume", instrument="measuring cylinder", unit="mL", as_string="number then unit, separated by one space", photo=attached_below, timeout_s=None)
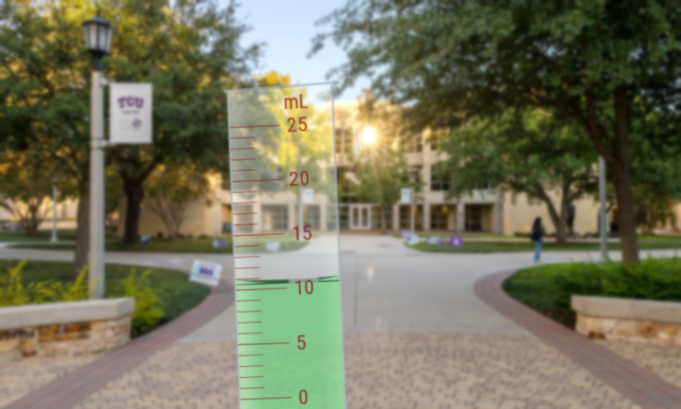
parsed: 10.5 mL
